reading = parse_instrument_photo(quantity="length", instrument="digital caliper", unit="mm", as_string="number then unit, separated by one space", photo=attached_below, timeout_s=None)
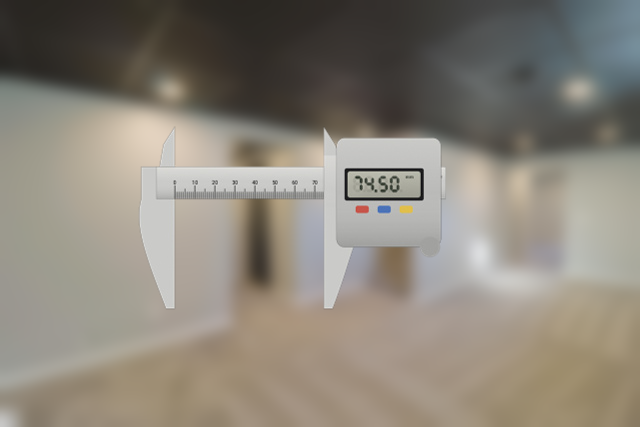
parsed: 74.50 mm
